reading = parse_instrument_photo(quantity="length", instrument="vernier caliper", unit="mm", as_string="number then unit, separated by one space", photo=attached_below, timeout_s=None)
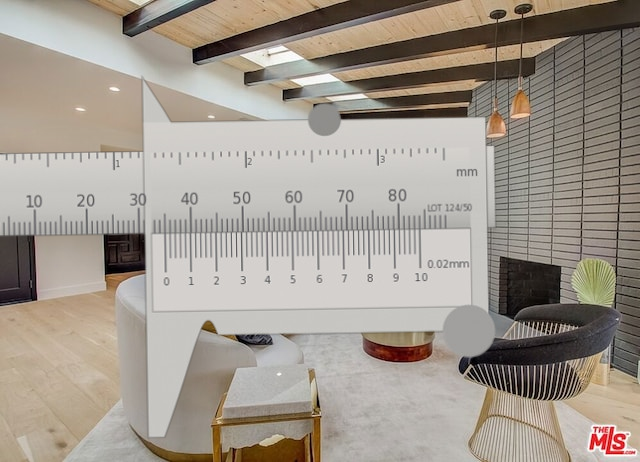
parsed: 35.0 mm
